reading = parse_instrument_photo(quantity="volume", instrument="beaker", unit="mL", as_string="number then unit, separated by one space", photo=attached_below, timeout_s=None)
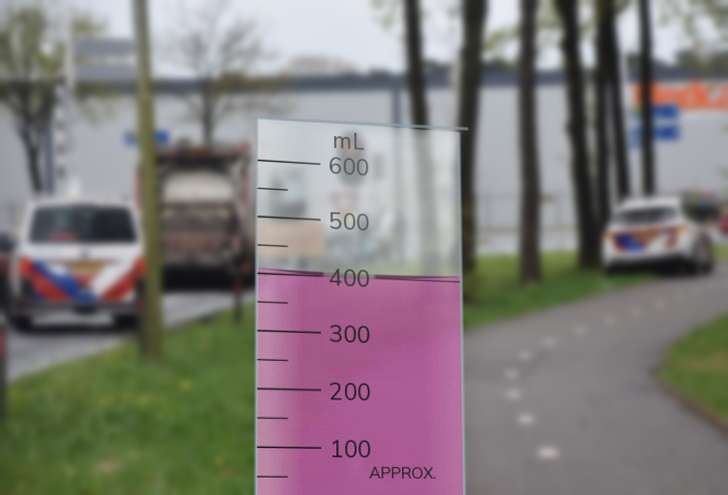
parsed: 400 mL
